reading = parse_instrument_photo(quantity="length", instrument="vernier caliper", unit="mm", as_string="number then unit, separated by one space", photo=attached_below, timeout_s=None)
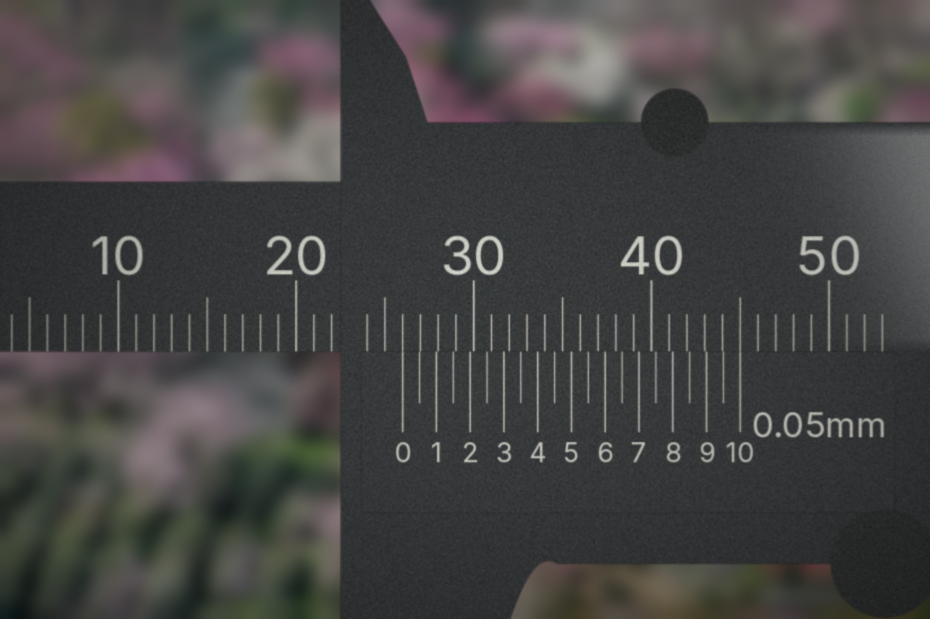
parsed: 26.0 mm
